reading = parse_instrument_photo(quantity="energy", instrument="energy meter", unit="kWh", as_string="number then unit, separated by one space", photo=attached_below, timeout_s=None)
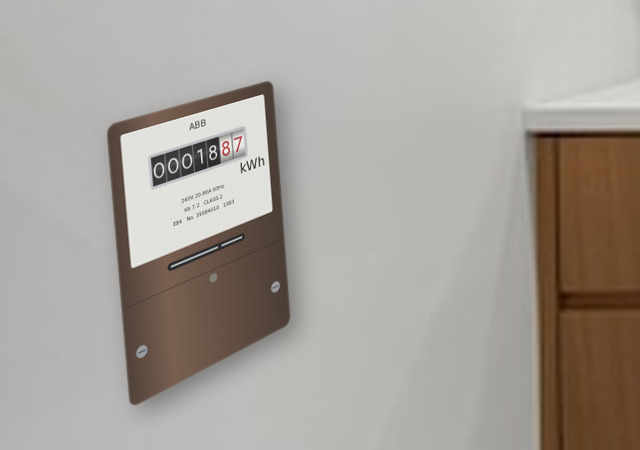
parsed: 18.87 kWh
